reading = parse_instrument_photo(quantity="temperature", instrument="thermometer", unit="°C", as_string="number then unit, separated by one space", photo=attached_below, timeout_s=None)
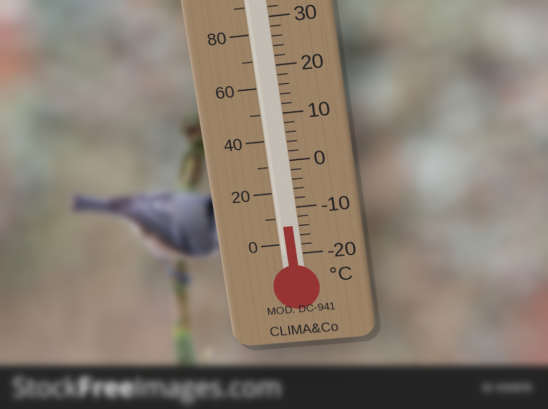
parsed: -14 °C
